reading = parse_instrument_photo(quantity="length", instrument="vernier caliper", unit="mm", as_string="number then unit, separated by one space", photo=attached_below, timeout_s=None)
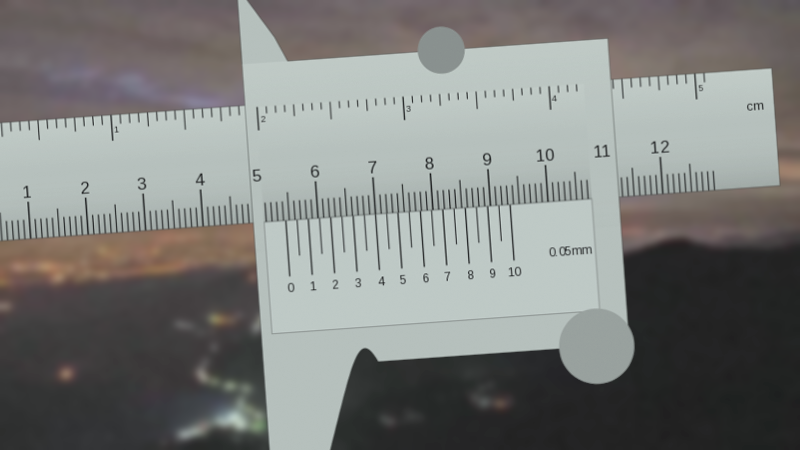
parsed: 54.4 mm
